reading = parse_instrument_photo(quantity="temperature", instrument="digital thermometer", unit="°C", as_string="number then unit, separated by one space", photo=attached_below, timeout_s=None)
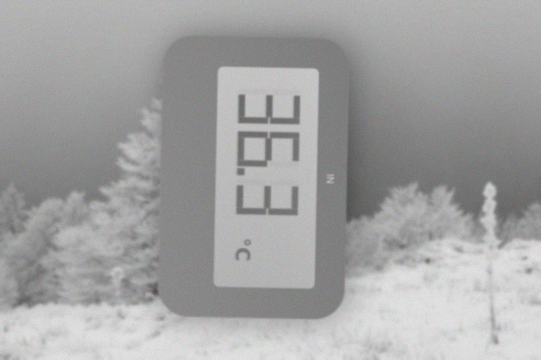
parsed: 36.3 °C
